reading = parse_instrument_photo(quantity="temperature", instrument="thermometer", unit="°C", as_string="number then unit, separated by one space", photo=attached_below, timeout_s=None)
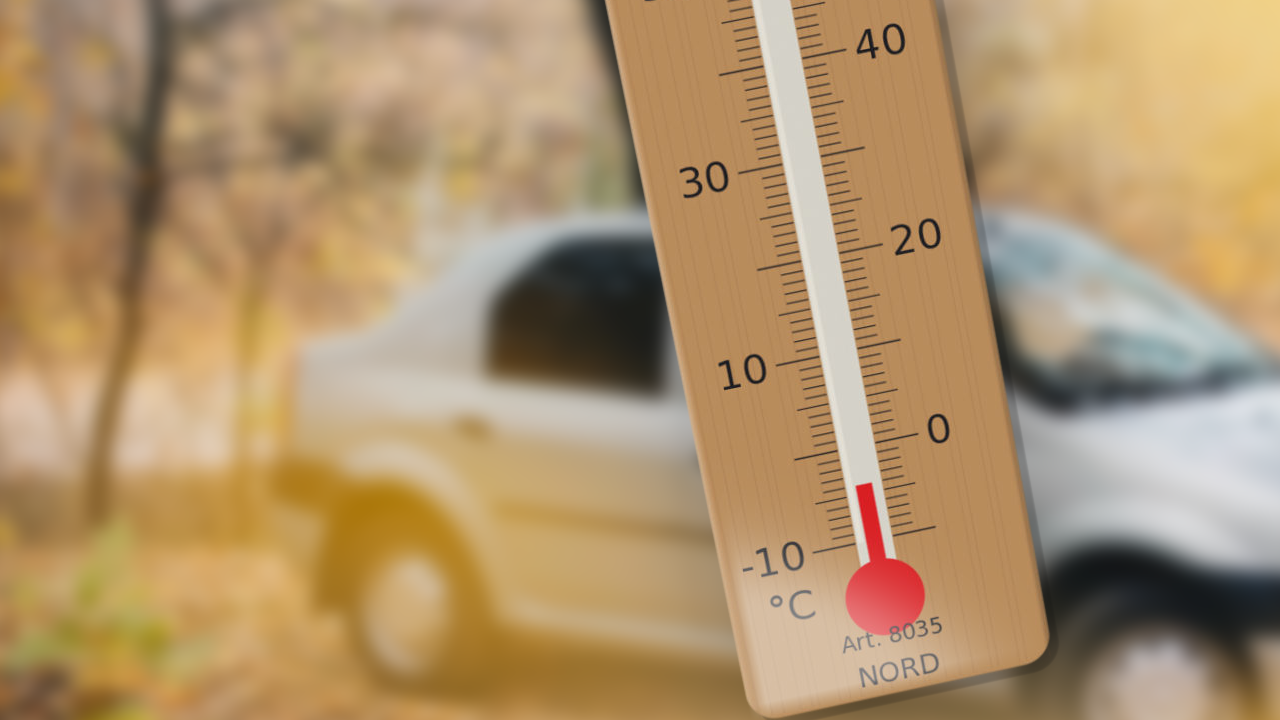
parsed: -4 °C
